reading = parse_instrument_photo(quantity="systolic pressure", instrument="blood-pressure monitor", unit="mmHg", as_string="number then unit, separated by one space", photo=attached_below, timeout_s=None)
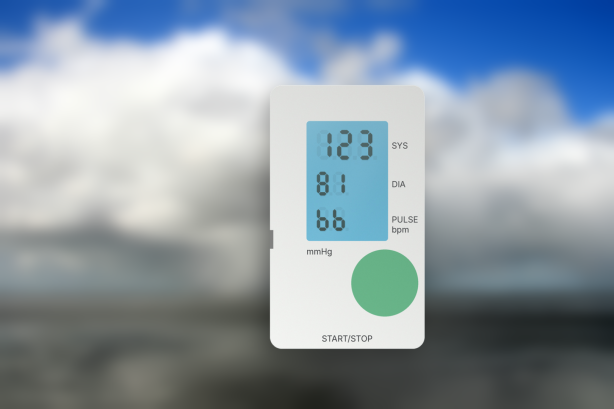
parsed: 123 mmHg
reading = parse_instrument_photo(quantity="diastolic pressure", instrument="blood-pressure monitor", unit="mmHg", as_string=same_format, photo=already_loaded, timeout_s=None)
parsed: 81 mmHg
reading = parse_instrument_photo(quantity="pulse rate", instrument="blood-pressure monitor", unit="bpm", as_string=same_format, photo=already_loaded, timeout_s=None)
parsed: 66 bpm
